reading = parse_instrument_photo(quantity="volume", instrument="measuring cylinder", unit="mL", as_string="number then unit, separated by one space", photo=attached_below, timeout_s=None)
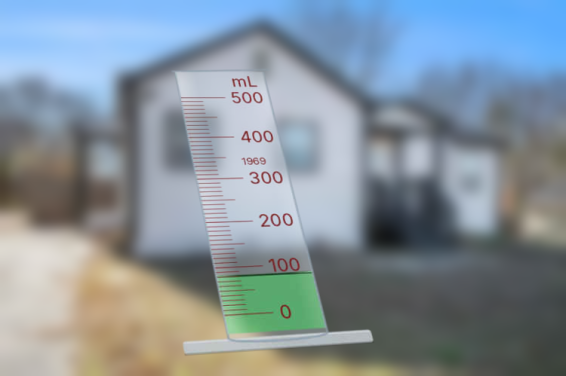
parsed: 80 mL
